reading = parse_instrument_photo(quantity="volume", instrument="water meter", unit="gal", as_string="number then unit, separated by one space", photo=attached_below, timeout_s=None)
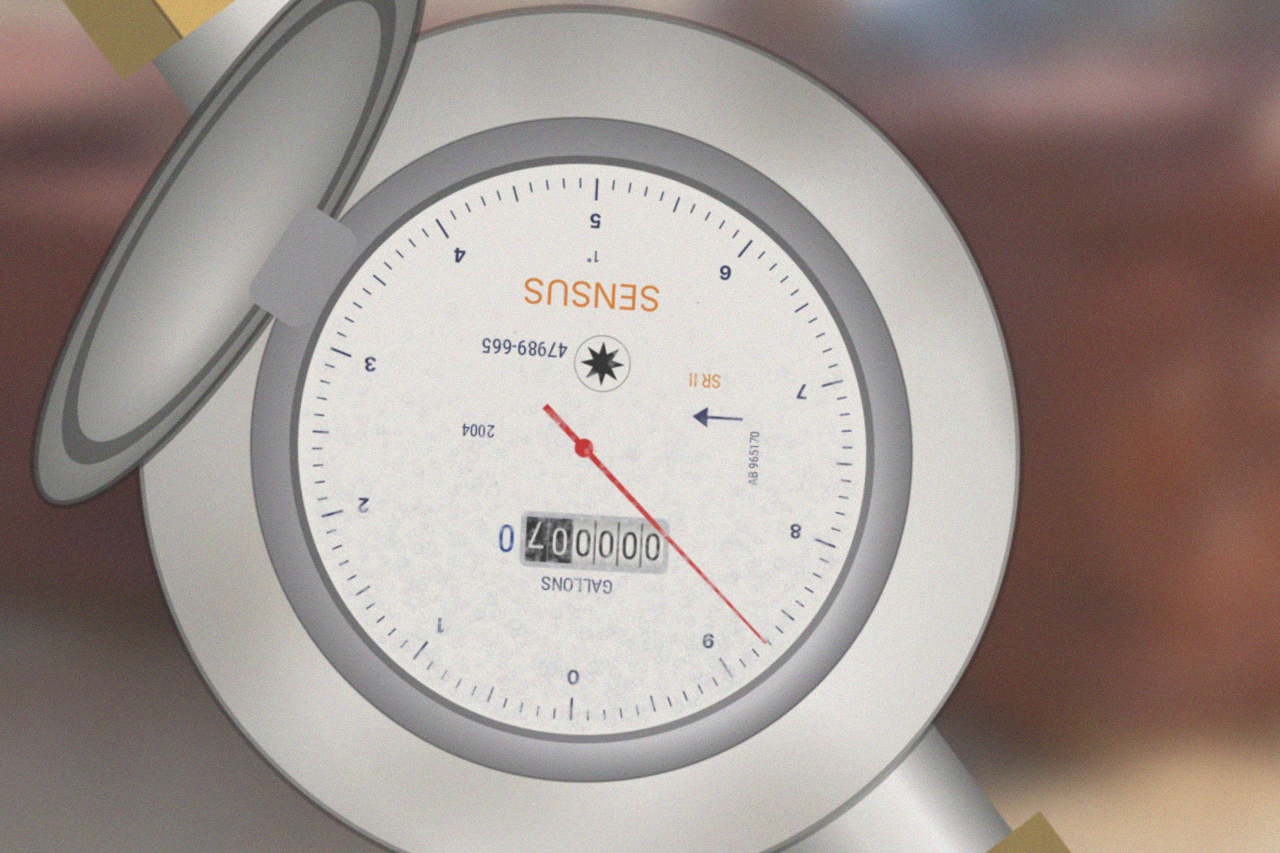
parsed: 68.7 gal
